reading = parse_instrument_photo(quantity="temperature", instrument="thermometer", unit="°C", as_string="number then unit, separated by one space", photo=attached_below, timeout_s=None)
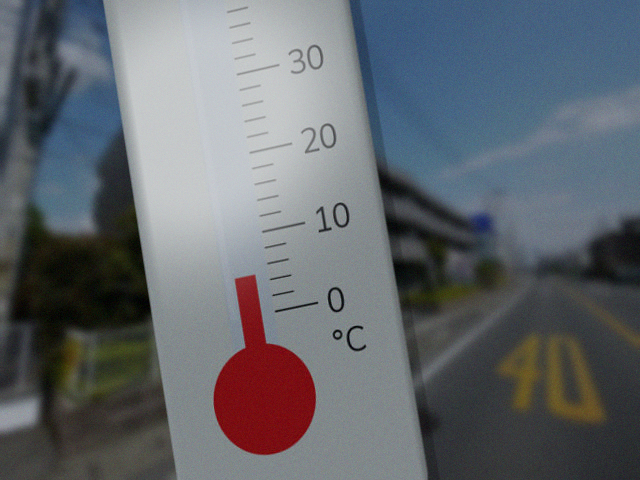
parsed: 5 °C
